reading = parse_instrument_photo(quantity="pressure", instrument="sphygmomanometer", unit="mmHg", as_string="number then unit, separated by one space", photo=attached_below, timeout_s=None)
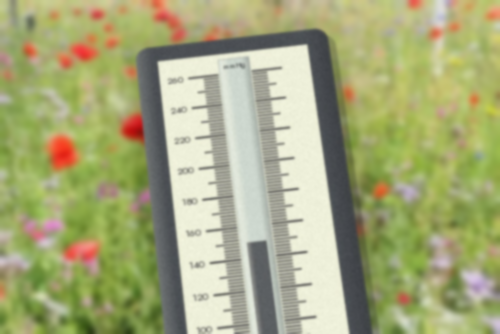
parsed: 150 mmHg
